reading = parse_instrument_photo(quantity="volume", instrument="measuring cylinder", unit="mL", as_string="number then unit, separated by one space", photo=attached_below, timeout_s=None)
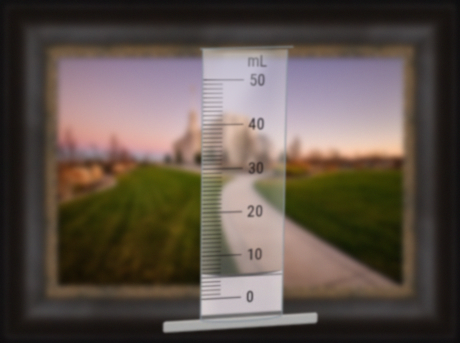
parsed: 5 mL
